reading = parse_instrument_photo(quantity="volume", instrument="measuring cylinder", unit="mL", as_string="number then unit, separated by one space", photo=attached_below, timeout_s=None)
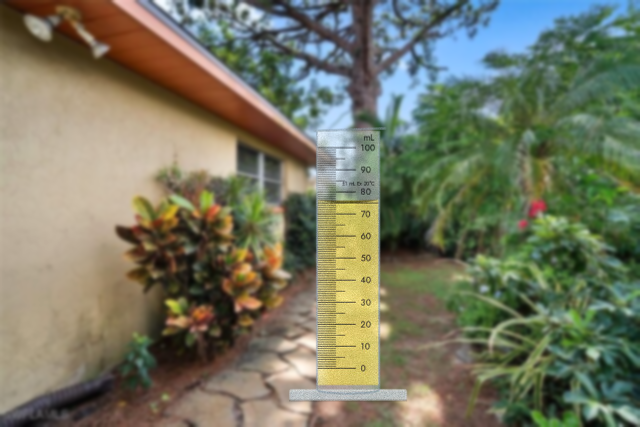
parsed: 75 mL
